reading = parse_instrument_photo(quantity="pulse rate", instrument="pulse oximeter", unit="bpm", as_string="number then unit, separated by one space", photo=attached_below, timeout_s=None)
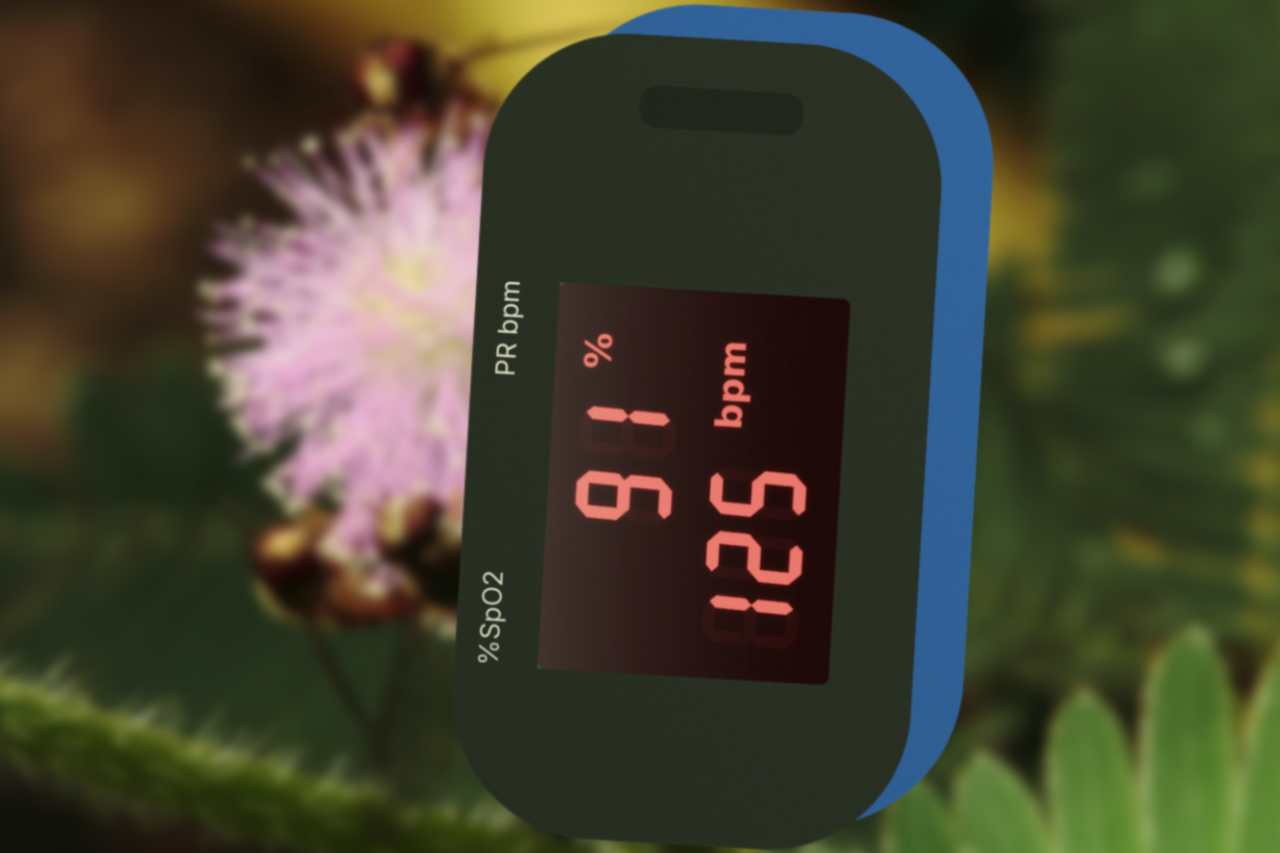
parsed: 125 bpm
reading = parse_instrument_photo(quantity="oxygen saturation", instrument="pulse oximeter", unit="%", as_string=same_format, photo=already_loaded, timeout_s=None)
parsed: 91 %
